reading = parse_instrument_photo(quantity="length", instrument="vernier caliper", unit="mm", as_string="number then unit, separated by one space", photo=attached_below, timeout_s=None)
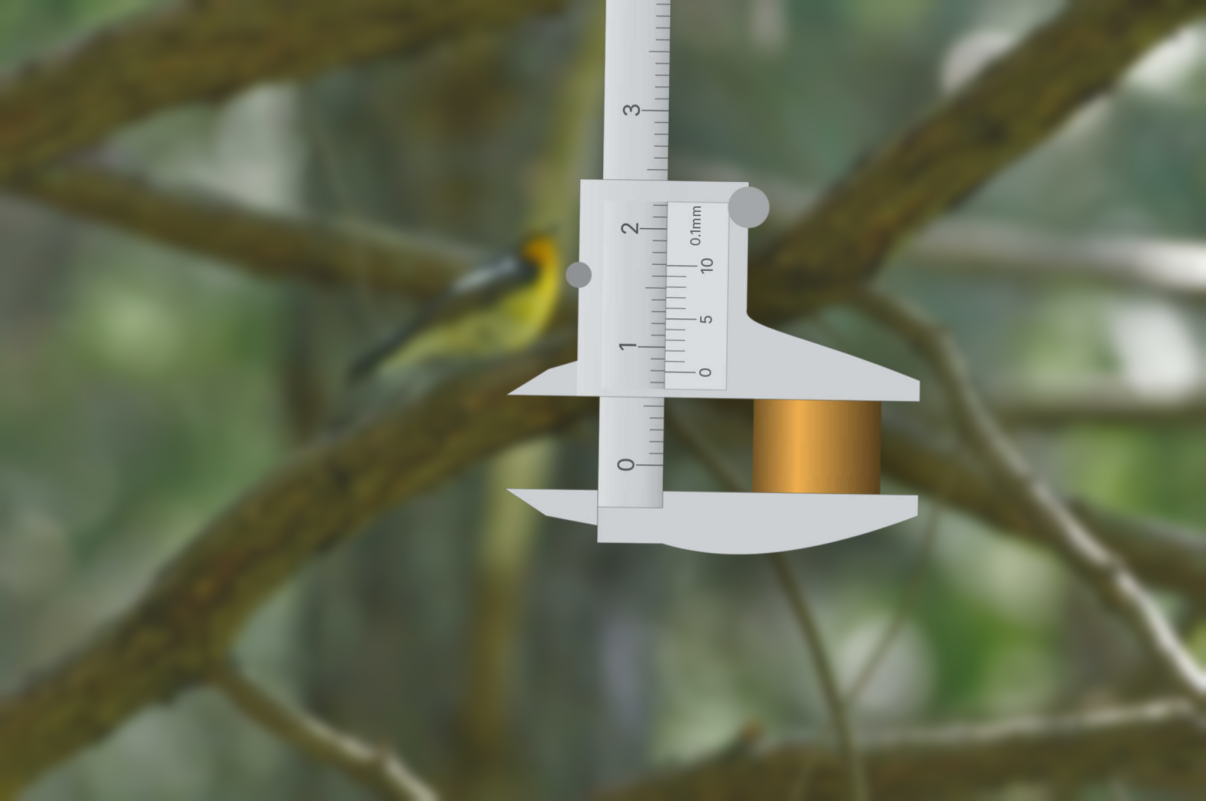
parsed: 7.9 mm
